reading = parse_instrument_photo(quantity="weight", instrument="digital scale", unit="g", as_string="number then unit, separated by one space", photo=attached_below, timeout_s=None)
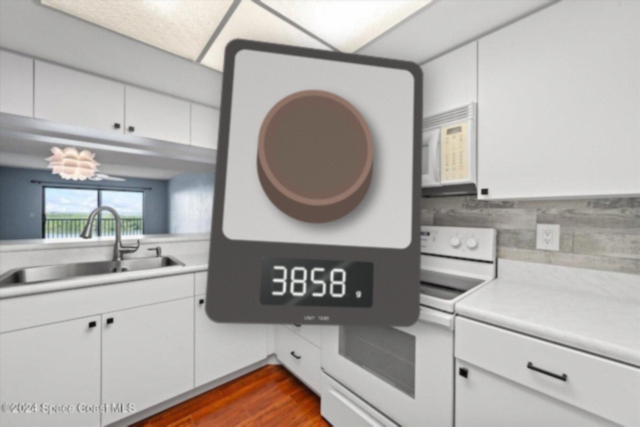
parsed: 3858 g
